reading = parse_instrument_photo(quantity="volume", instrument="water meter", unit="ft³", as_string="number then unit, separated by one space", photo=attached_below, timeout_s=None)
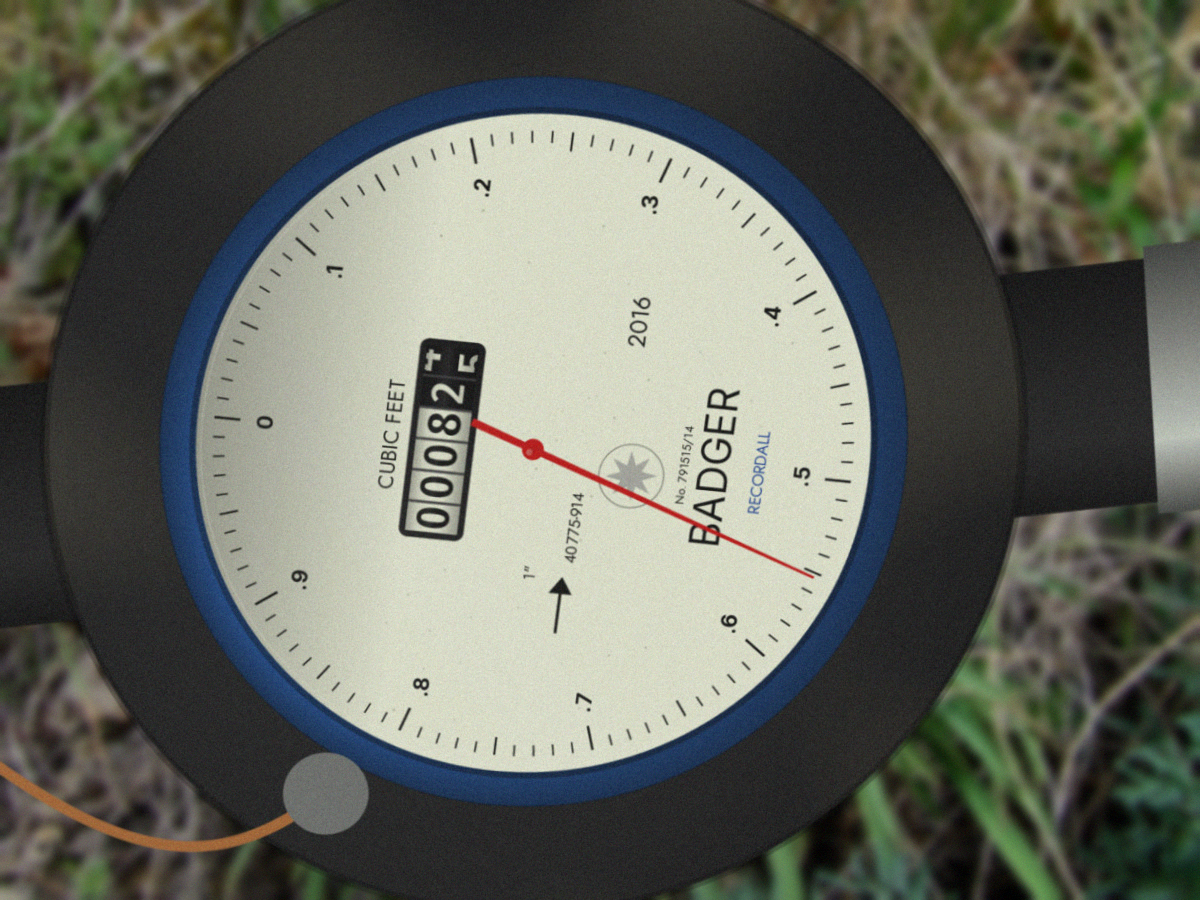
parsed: 824.55 ft³
